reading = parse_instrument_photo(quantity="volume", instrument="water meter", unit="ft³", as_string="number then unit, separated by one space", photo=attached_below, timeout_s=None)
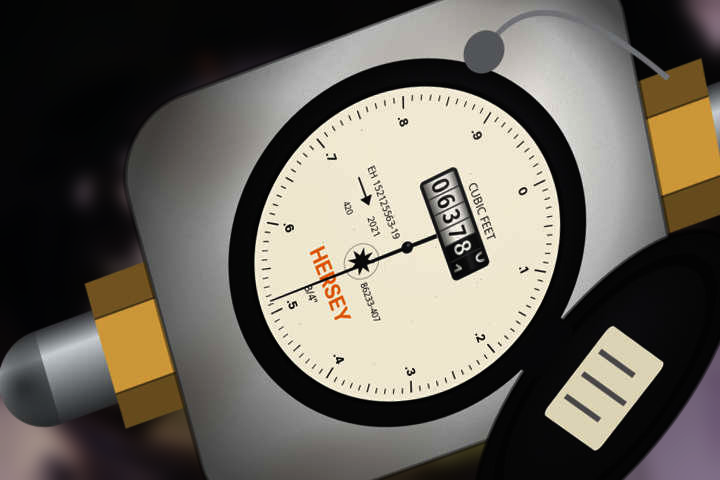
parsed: 63780.51 ft³
